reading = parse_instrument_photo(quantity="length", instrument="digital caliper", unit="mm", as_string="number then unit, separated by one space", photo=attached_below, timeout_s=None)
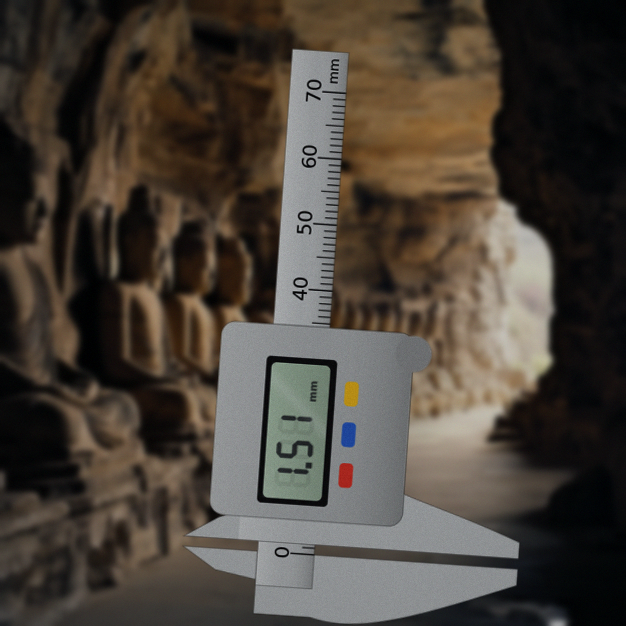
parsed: 1.51 mm
